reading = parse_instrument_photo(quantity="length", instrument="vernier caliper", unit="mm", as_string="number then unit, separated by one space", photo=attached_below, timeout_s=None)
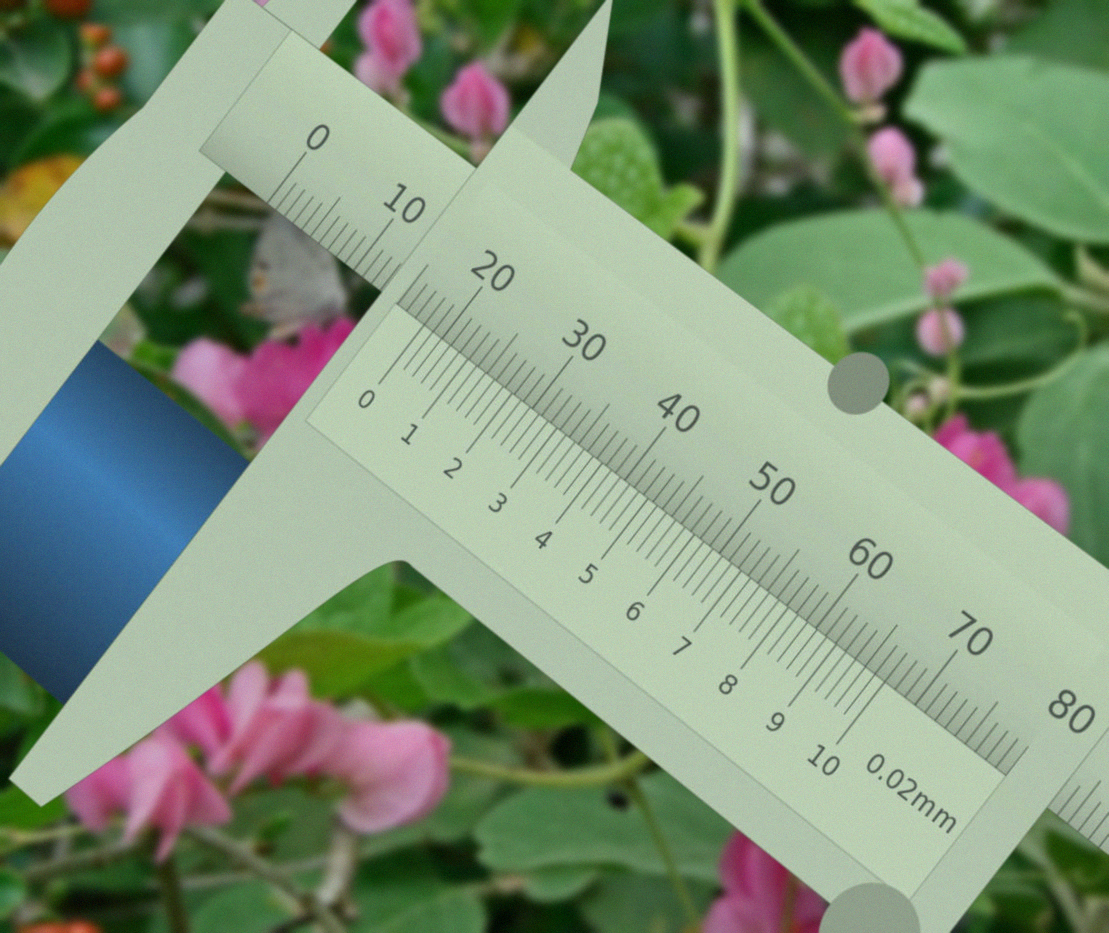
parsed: 18.0 mm
